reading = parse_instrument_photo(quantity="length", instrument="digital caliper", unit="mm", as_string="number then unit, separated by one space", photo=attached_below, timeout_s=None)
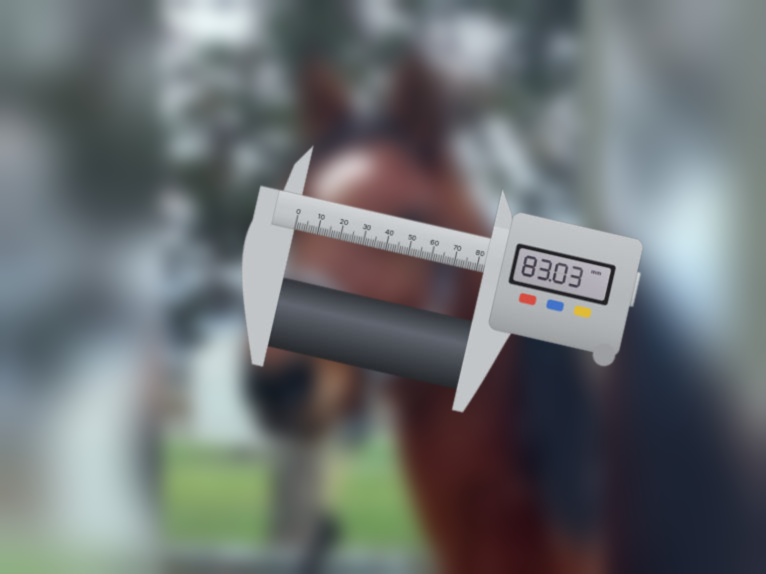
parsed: 83.03 mm
